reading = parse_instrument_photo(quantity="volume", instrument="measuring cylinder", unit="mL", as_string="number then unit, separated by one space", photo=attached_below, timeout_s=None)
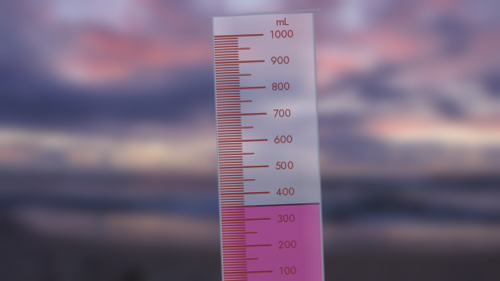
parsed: 350 mL
